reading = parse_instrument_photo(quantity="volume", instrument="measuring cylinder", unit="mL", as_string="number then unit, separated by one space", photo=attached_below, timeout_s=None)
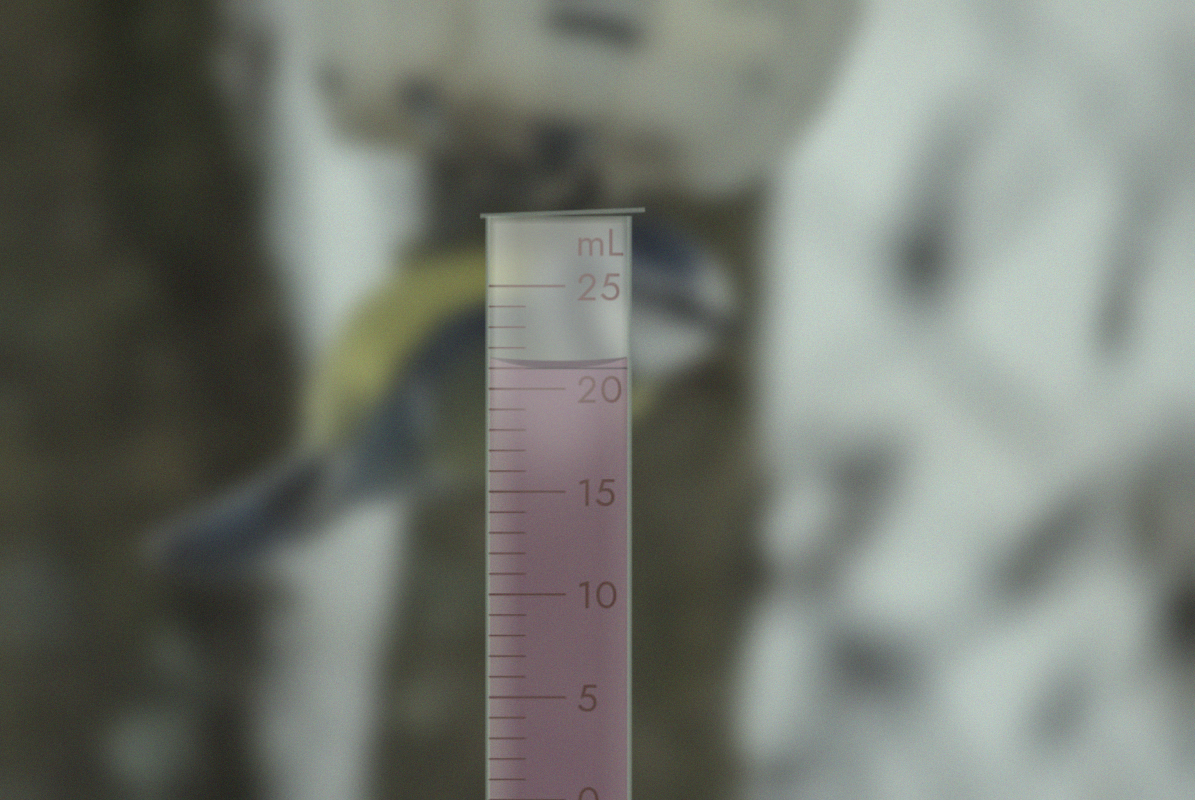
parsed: 21 mL
